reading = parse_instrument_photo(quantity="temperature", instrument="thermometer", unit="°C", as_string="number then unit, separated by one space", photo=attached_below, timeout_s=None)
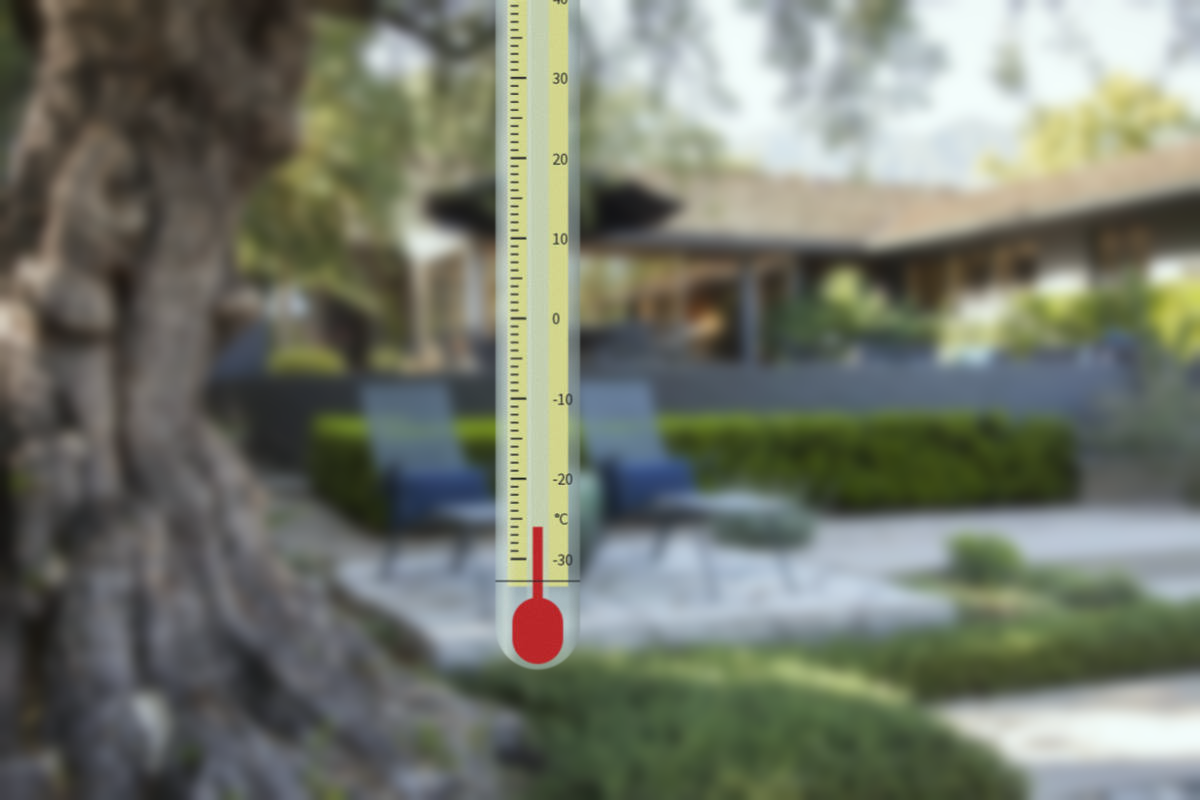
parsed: -26 °C
